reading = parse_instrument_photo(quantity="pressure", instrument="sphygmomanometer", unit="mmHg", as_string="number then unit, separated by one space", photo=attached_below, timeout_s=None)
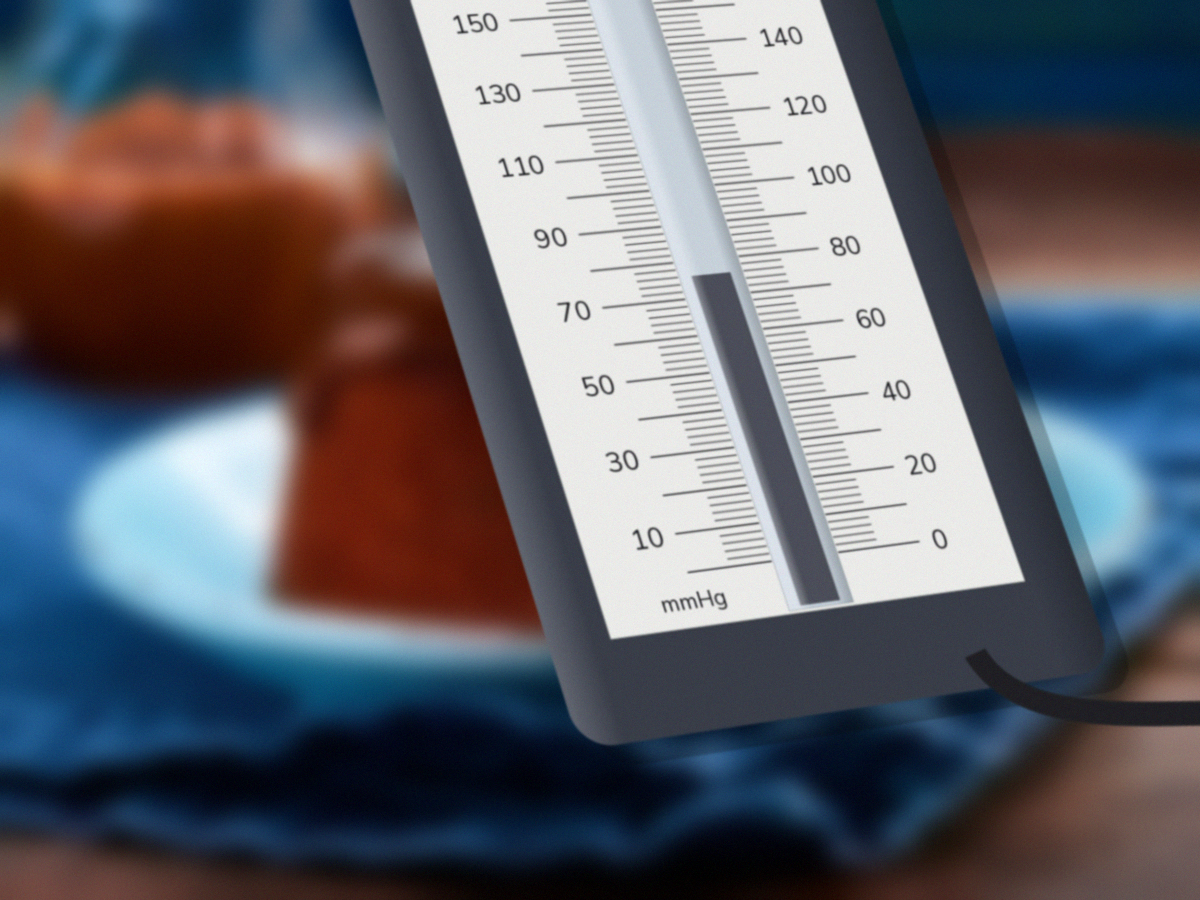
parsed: 76 mmHg
